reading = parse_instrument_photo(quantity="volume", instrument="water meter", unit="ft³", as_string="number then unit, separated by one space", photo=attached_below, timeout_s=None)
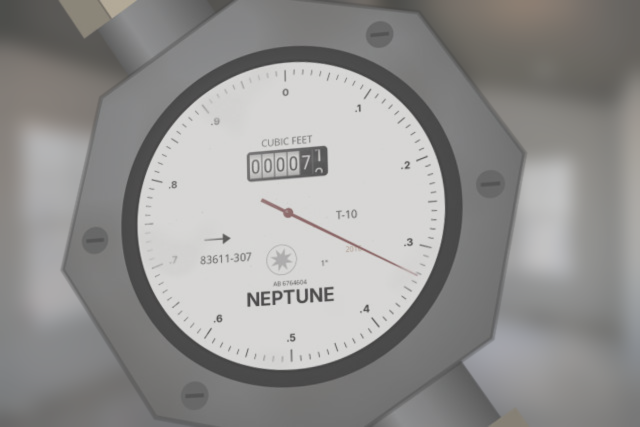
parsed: 71.33 ft³
